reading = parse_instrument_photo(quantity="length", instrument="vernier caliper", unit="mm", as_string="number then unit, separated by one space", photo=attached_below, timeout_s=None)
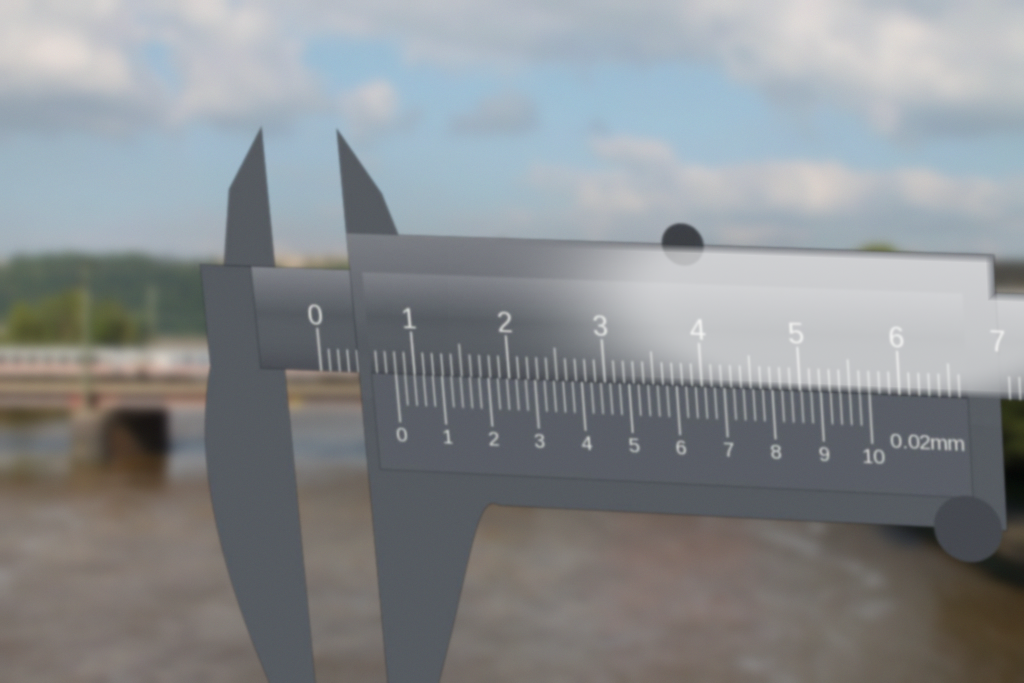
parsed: 8.0 mm
